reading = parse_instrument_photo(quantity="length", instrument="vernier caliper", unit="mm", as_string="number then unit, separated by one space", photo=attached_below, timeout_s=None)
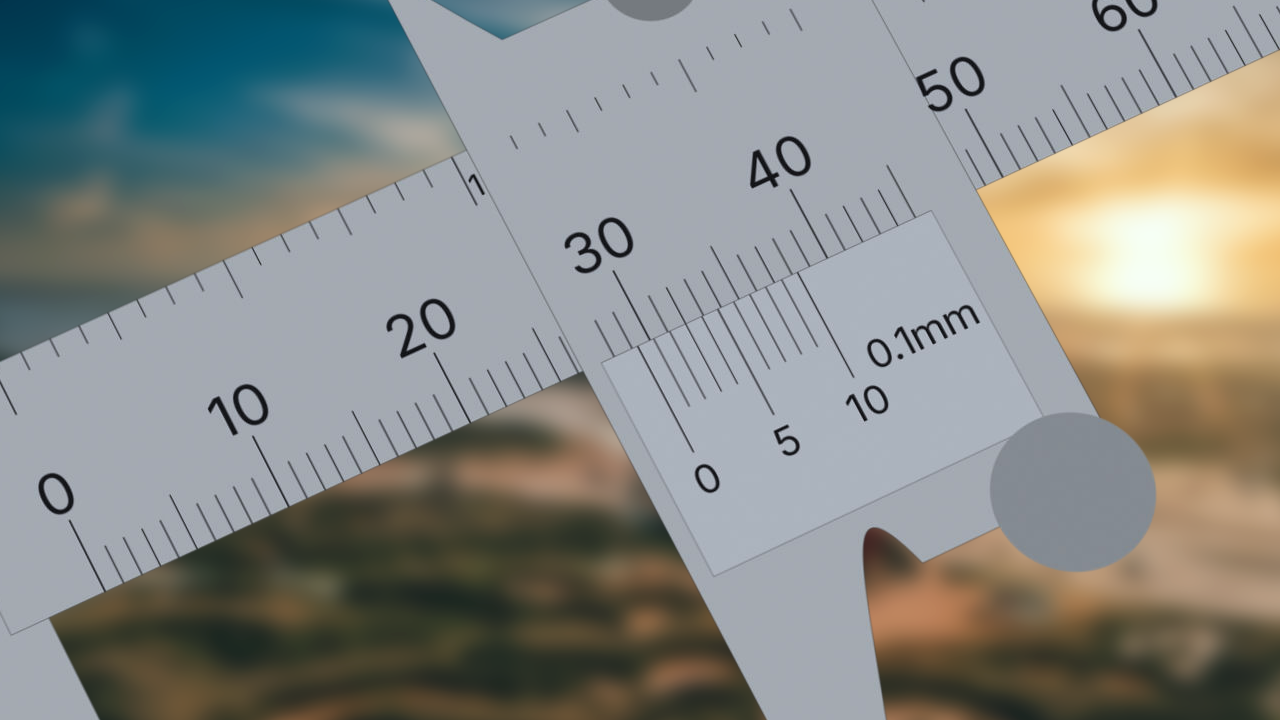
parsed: 29.3 mm
